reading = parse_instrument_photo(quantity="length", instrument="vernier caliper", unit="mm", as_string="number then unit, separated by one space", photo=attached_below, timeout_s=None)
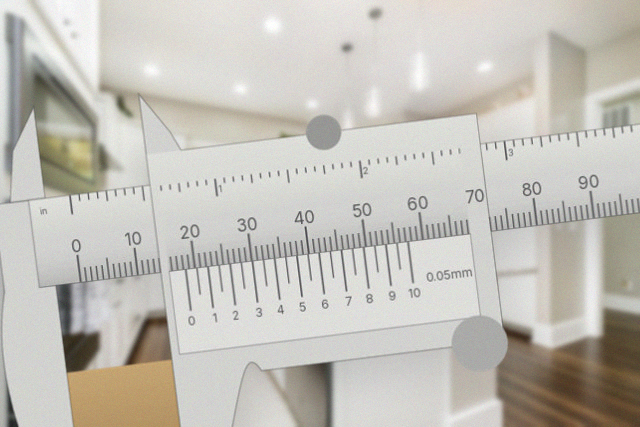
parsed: 18.4 mm
